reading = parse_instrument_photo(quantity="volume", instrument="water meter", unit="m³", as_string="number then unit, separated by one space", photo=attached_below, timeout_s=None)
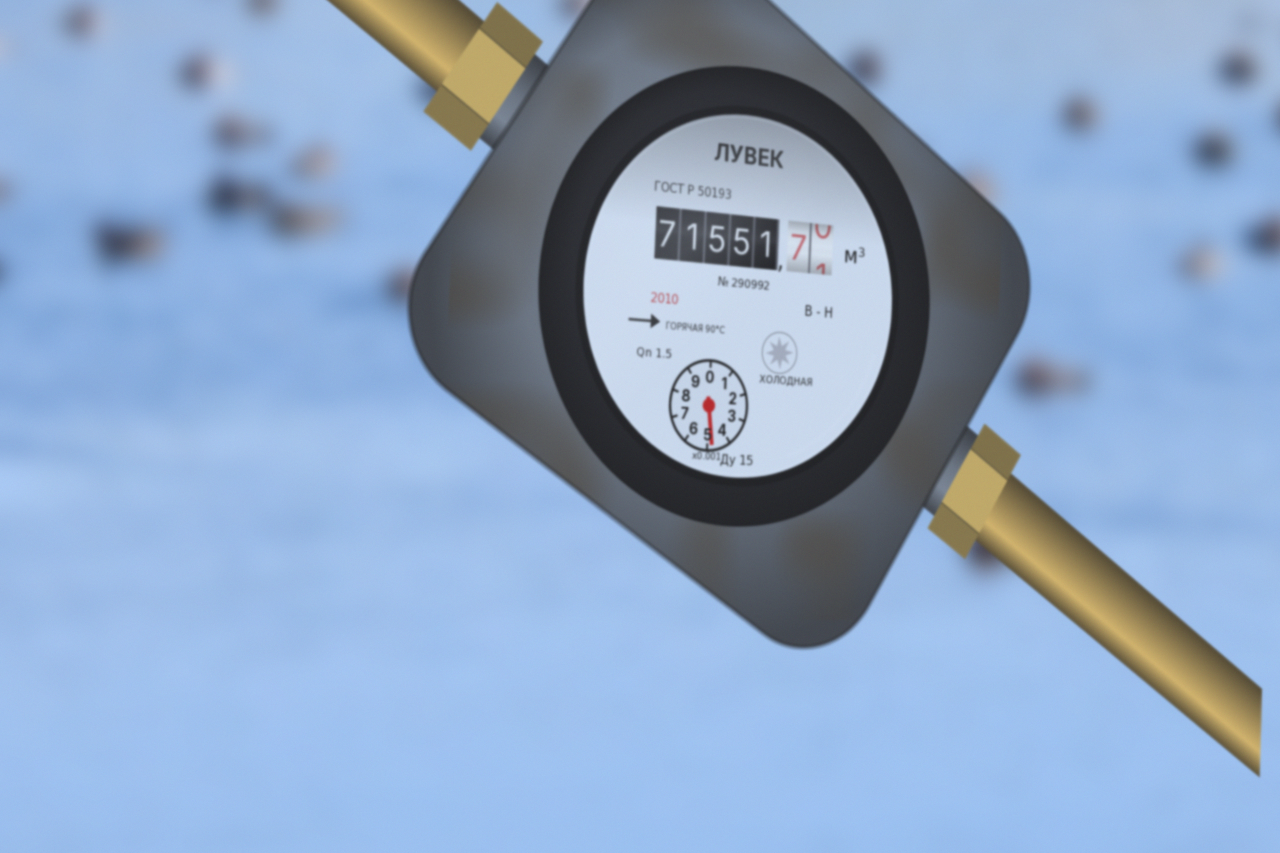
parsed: 71551.704 m³
